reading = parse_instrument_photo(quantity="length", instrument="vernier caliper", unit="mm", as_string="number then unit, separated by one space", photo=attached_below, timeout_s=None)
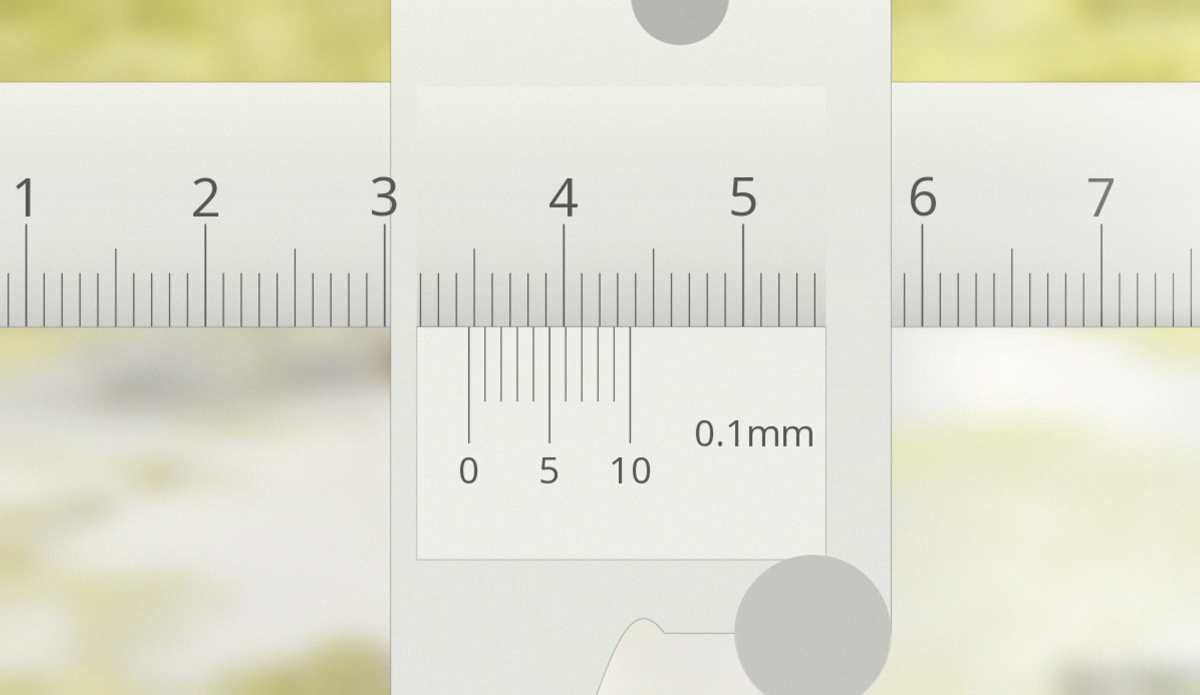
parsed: 34.7 mm
